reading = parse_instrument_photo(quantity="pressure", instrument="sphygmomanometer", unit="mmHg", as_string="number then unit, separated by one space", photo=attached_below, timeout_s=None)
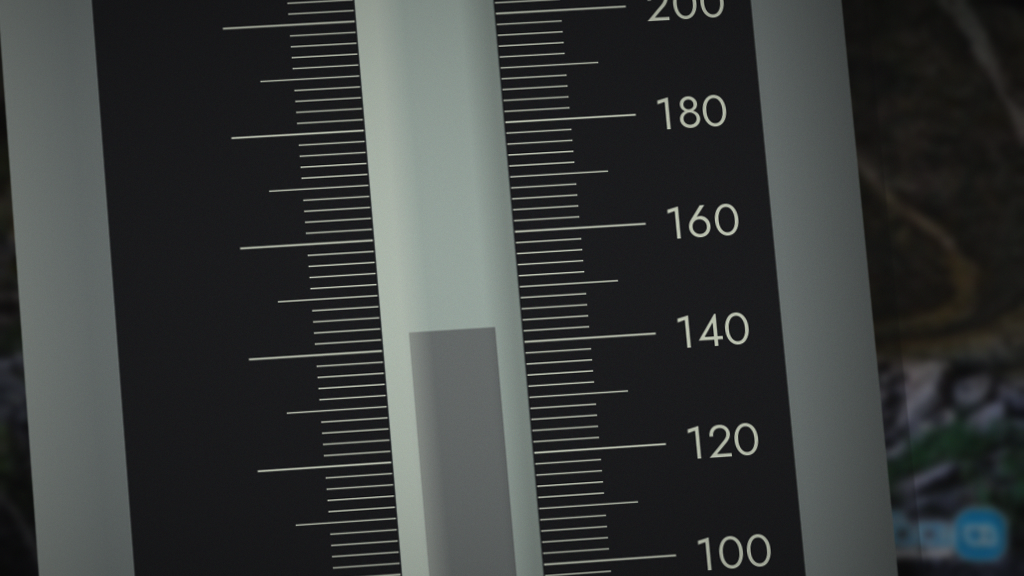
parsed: 143 mmHg
